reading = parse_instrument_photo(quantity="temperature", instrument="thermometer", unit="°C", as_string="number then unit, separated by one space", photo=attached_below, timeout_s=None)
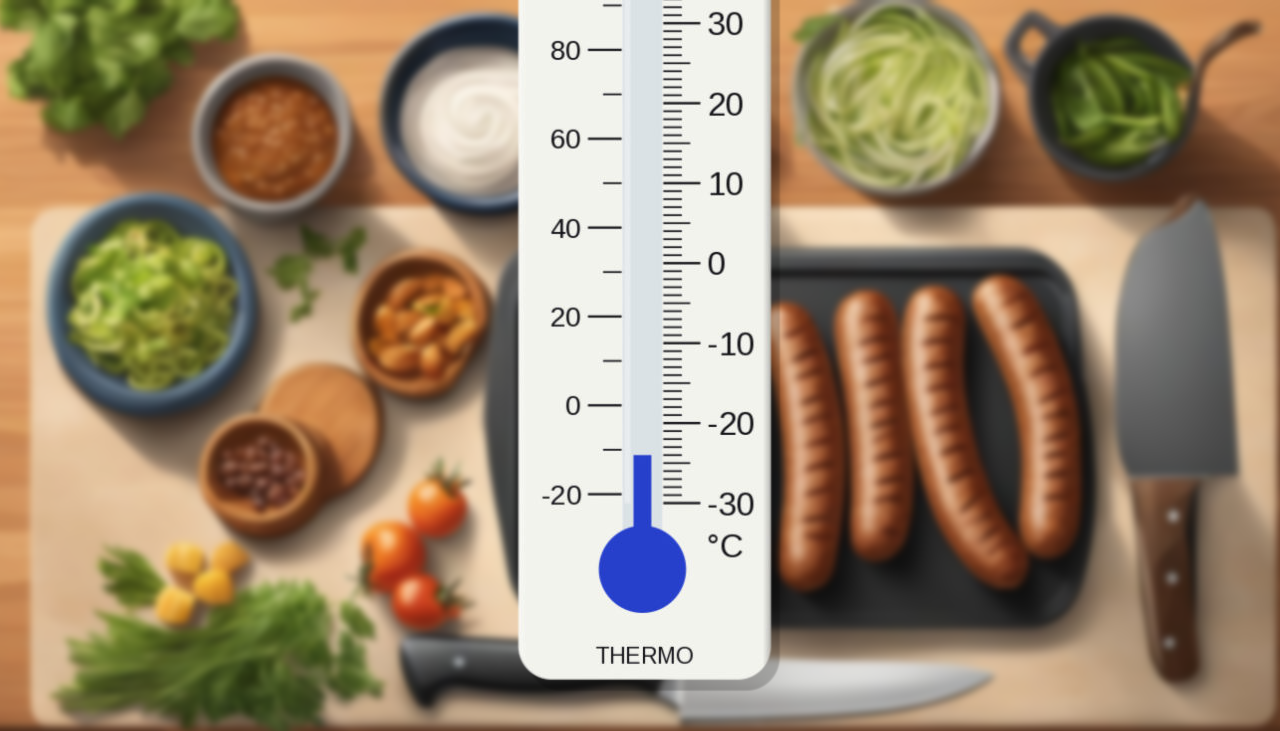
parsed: -24 °C
